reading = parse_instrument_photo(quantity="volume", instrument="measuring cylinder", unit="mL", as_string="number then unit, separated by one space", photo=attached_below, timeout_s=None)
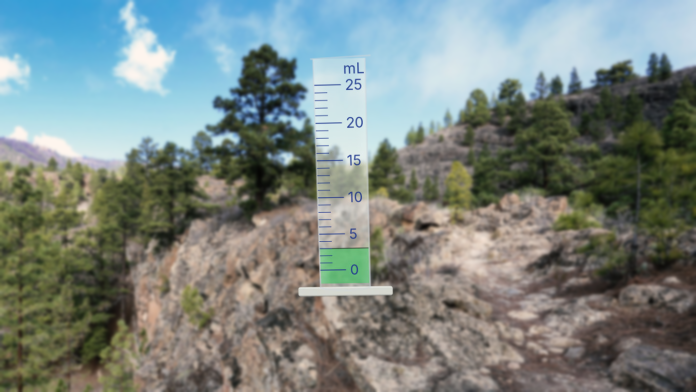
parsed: 3 mL
